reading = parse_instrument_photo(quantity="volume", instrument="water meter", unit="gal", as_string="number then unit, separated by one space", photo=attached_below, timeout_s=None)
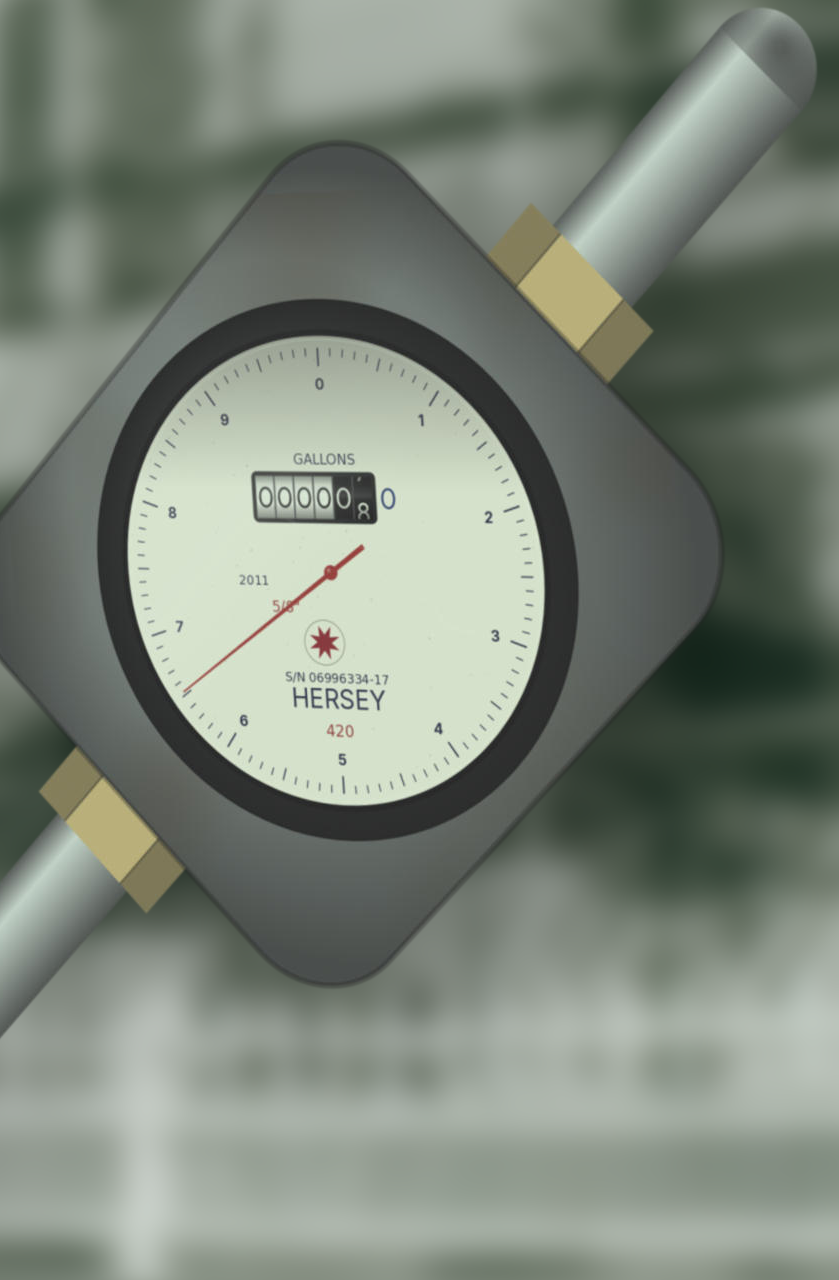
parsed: 76.5 gal
